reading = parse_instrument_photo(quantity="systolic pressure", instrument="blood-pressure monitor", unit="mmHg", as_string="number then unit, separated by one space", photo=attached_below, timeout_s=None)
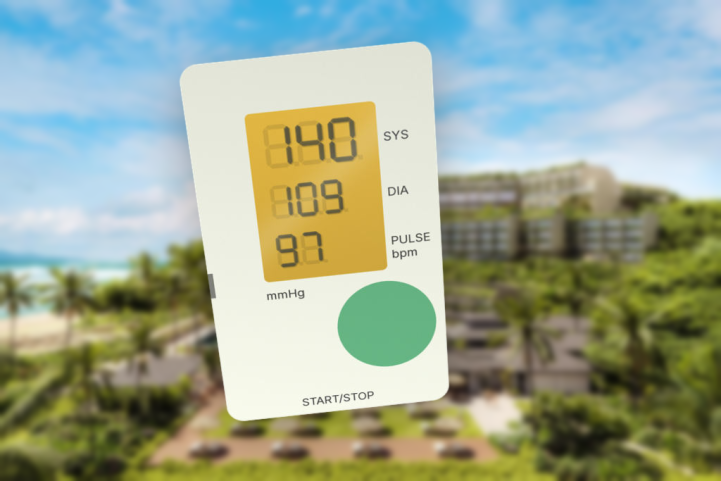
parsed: 140 mmHg
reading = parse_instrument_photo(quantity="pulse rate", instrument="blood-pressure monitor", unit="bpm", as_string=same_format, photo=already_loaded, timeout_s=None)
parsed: 97 bpm
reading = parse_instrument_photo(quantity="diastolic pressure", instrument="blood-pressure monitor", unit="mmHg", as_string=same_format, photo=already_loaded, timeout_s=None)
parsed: 109 mmHg
